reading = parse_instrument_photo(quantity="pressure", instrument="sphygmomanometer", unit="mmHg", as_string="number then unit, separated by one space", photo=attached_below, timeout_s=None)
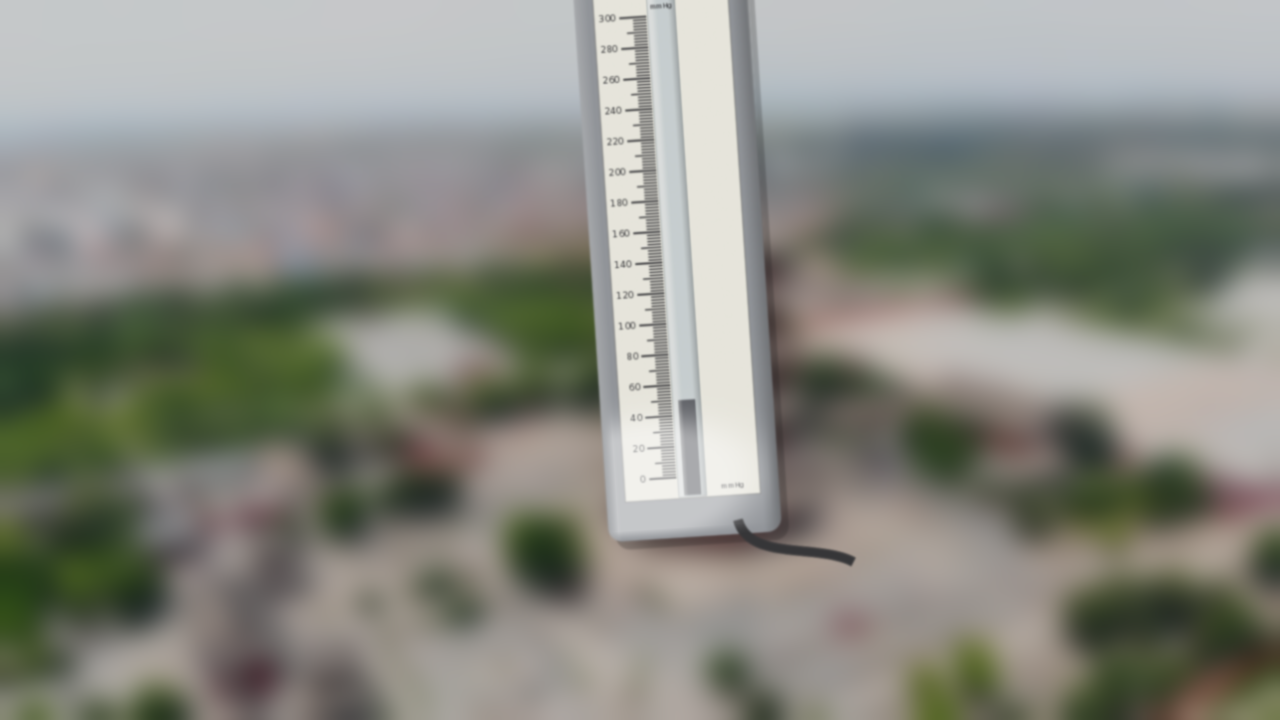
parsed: 50 mmHg
